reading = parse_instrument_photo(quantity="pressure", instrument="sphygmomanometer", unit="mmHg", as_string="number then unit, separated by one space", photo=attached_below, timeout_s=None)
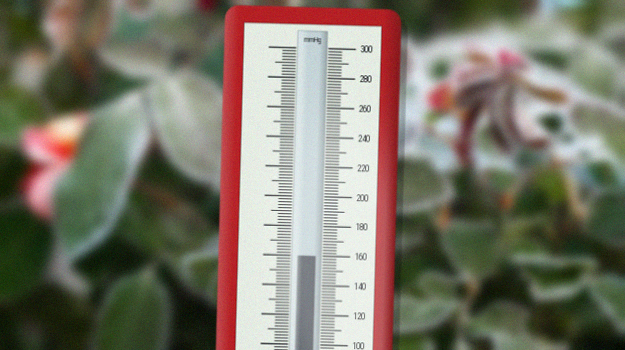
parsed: 160 mmHg
